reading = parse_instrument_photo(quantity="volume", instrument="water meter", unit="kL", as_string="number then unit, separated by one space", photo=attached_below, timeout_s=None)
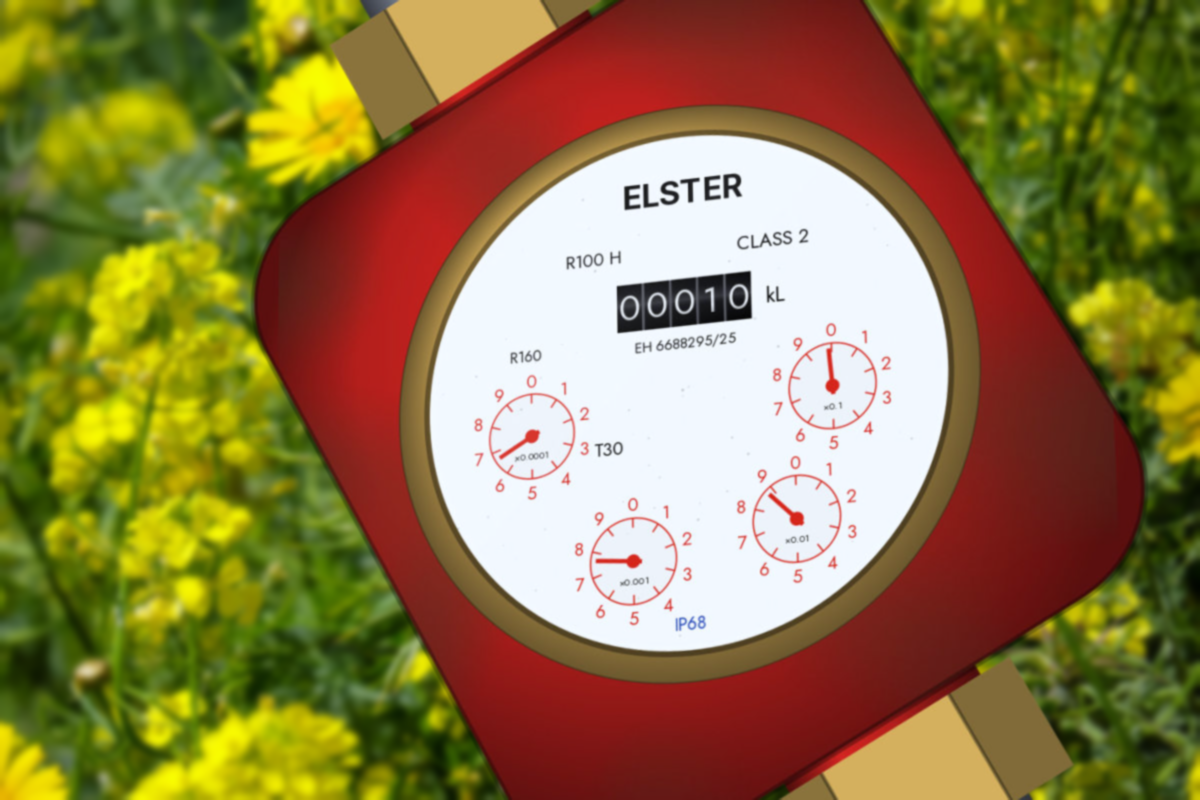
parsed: 9.9876 kL
